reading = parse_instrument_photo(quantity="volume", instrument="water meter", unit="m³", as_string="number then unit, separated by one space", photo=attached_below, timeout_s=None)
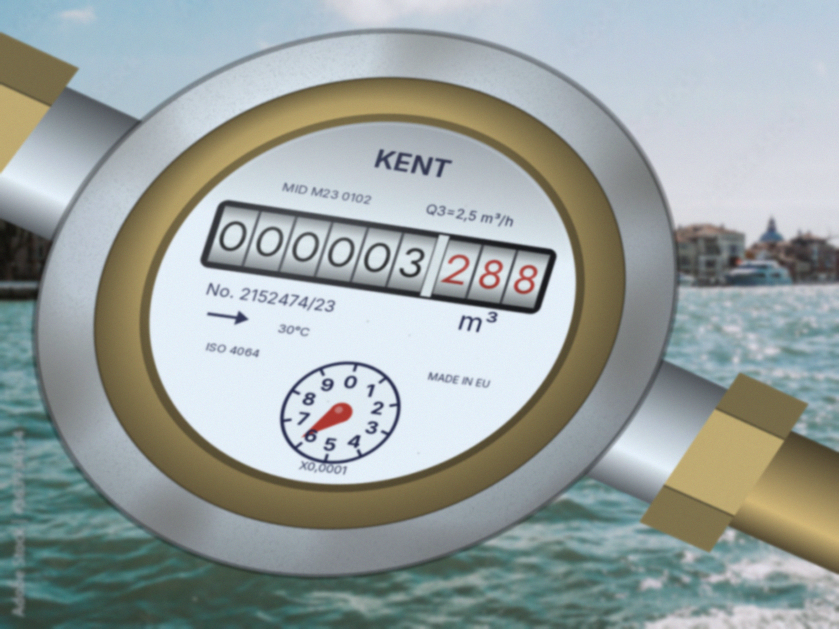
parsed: 3.2886 m³
